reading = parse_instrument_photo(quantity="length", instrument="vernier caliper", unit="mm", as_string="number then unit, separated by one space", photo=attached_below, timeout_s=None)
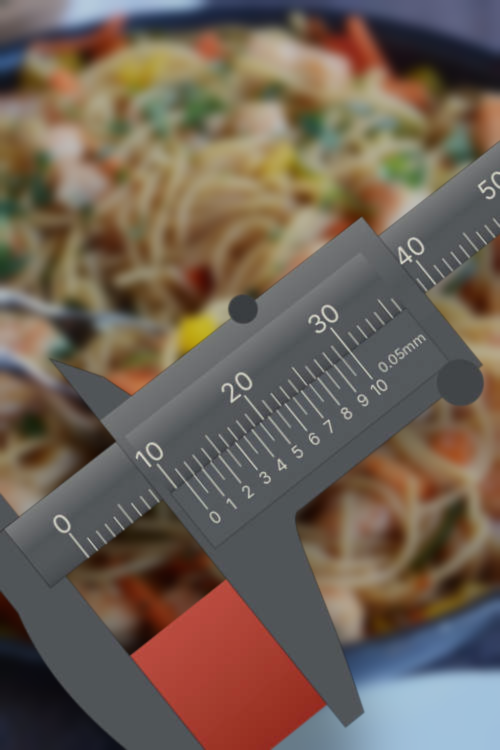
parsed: 11.0 mm
